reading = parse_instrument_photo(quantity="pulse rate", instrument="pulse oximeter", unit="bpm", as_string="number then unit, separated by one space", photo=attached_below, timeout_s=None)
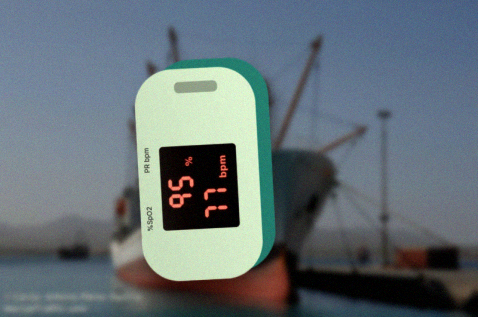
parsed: 77 bpm
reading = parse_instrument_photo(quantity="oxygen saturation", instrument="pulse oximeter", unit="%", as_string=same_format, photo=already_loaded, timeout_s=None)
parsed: 95 %
